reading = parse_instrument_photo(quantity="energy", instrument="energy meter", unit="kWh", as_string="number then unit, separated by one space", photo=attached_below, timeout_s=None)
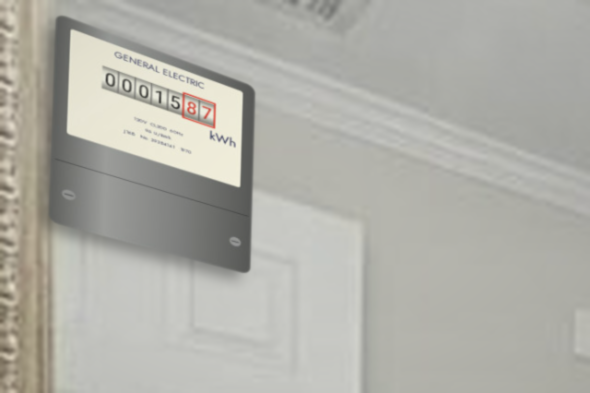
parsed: 15.87 kWh
